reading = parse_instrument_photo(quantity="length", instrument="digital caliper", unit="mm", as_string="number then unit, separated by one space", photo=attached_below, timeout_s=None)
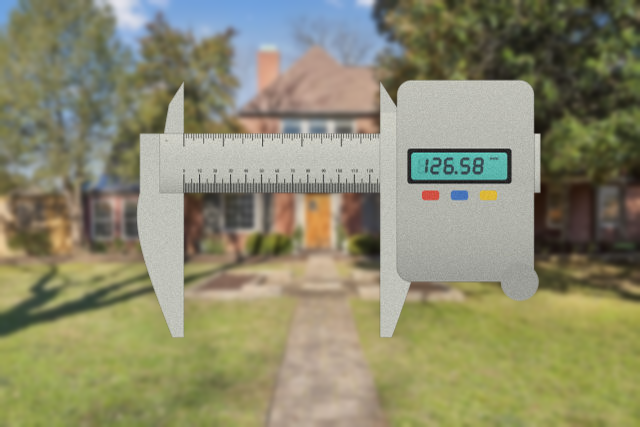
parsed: 126.58 mm
